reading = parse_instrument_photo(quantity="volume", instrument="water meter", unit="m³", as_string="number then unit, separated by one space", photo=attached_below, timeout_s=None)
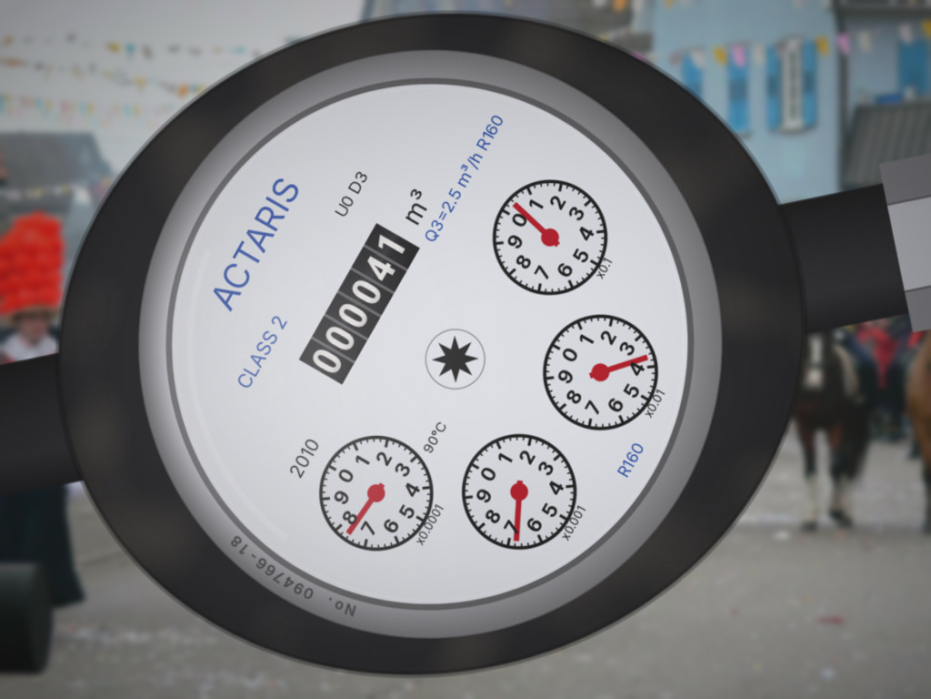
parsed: 41.0367 m³
